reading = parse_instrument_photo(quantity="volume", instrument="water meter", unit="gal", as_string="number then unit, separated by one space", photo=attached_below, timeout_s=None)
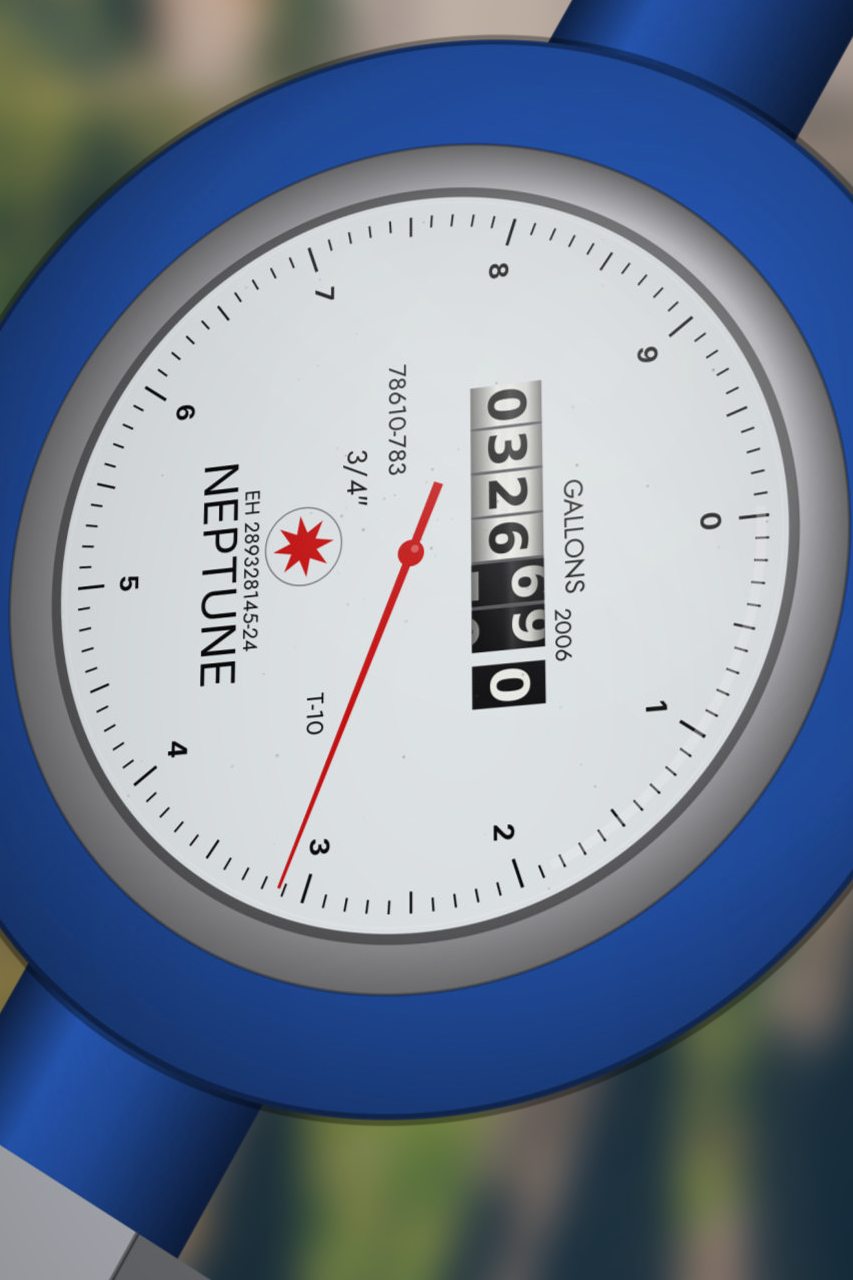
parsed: 326693.1 gal
